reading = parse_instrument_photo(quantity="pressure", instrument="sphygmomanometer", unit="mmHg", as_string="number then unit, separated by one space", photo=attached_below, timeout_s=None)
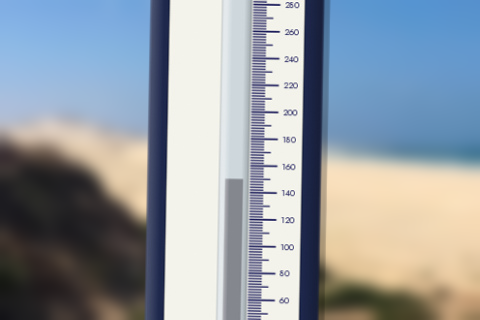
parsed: 150 mmHg
